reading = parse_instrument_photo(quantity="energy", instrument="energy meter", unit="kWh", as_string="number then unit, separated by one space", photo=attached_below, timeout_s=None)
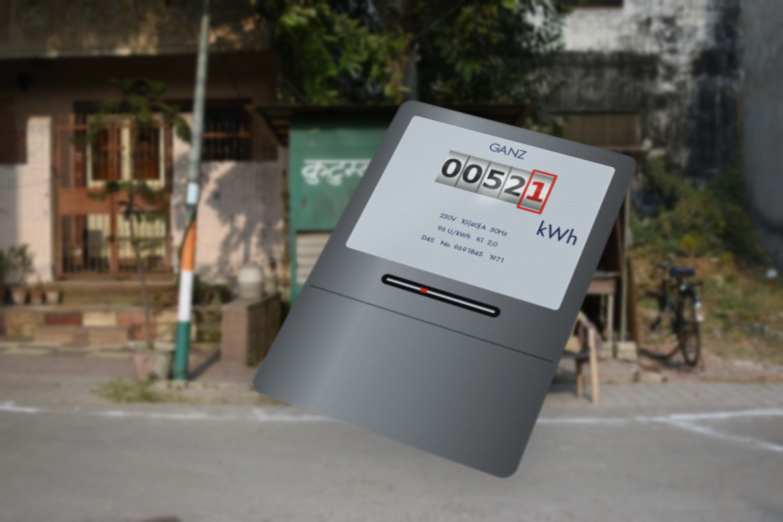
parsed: 52.1 kWh
